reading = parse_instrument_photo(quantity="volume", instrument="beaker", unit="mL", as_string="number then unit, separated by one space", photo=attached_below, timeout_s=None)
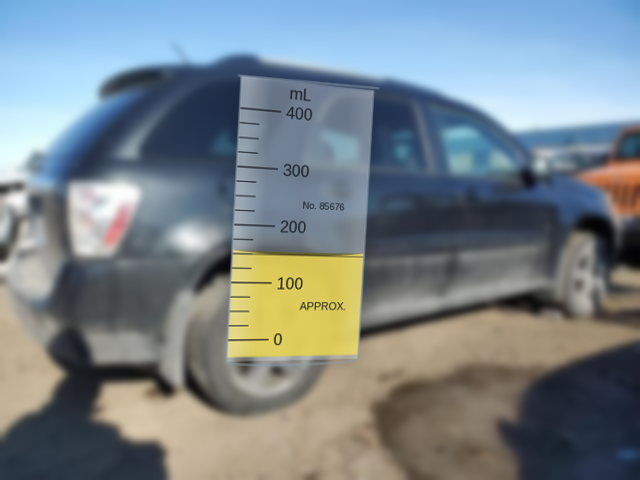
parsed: 150 mL
